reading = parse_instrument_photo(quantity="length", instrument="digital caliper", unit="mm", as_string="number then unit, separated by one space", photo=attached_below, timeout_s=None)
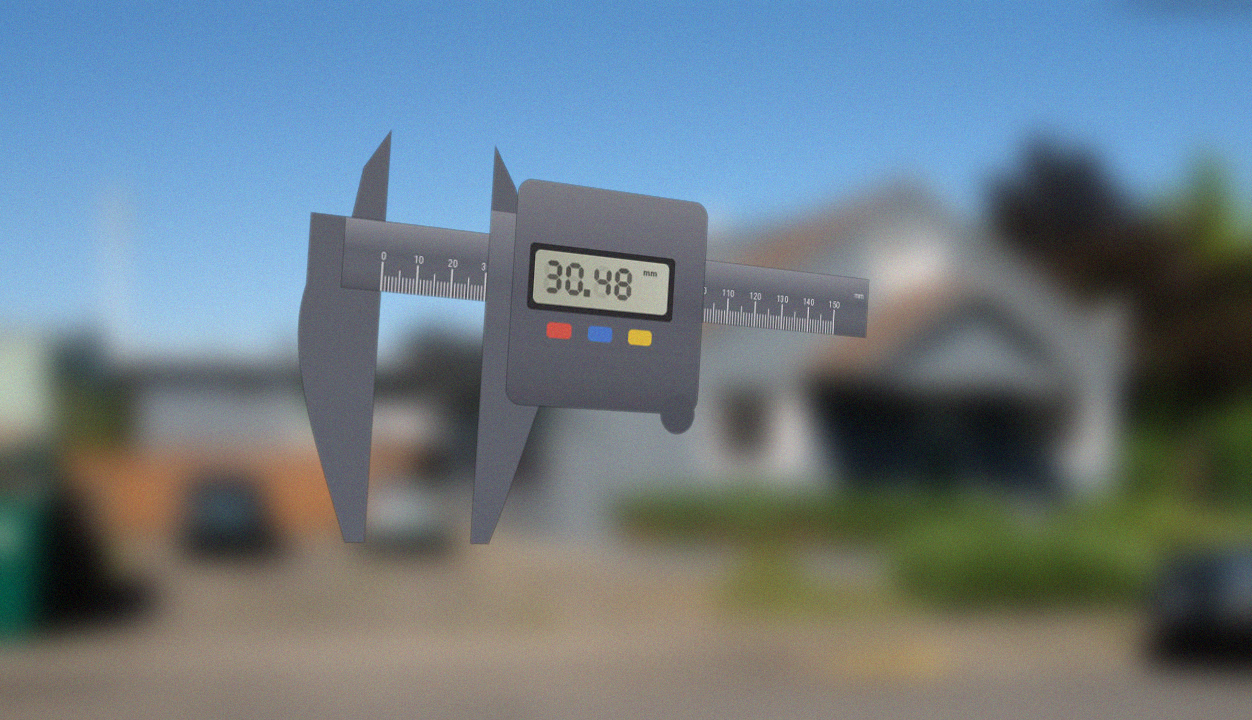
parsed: 30.48 mm
